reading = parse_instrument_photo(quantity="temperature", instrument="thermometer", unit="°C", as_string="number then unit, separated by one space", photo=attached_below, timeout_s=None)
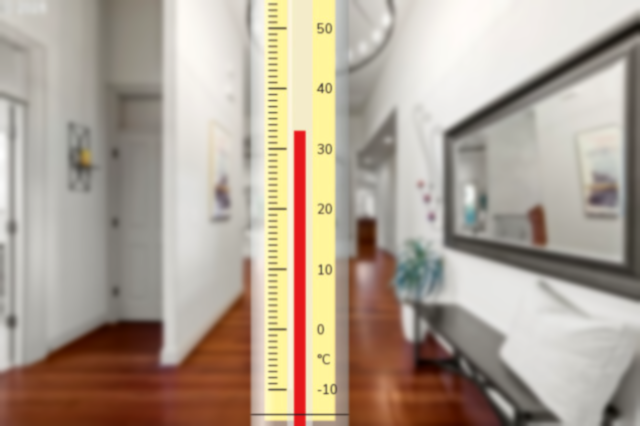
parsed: 33 °C
